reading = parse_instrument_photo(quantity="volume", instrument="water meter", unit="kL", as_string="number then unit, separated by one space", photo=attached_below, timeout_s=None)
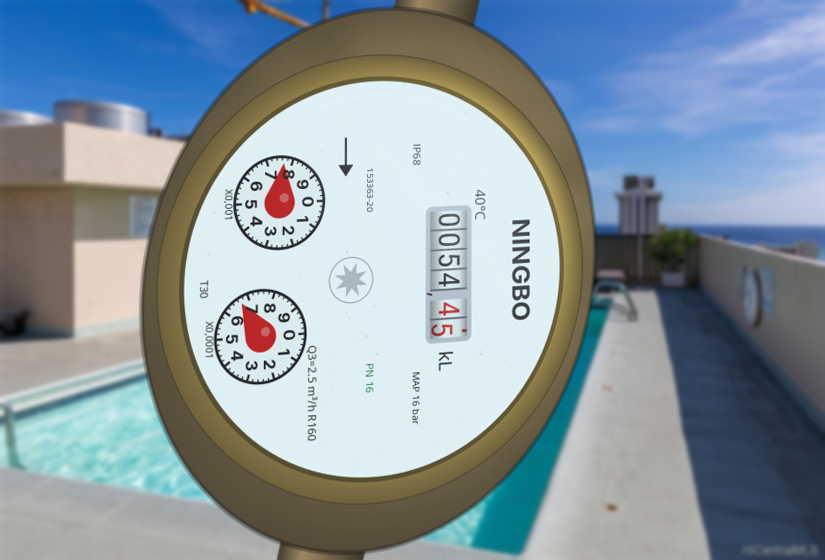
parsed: 54.4476 kL
